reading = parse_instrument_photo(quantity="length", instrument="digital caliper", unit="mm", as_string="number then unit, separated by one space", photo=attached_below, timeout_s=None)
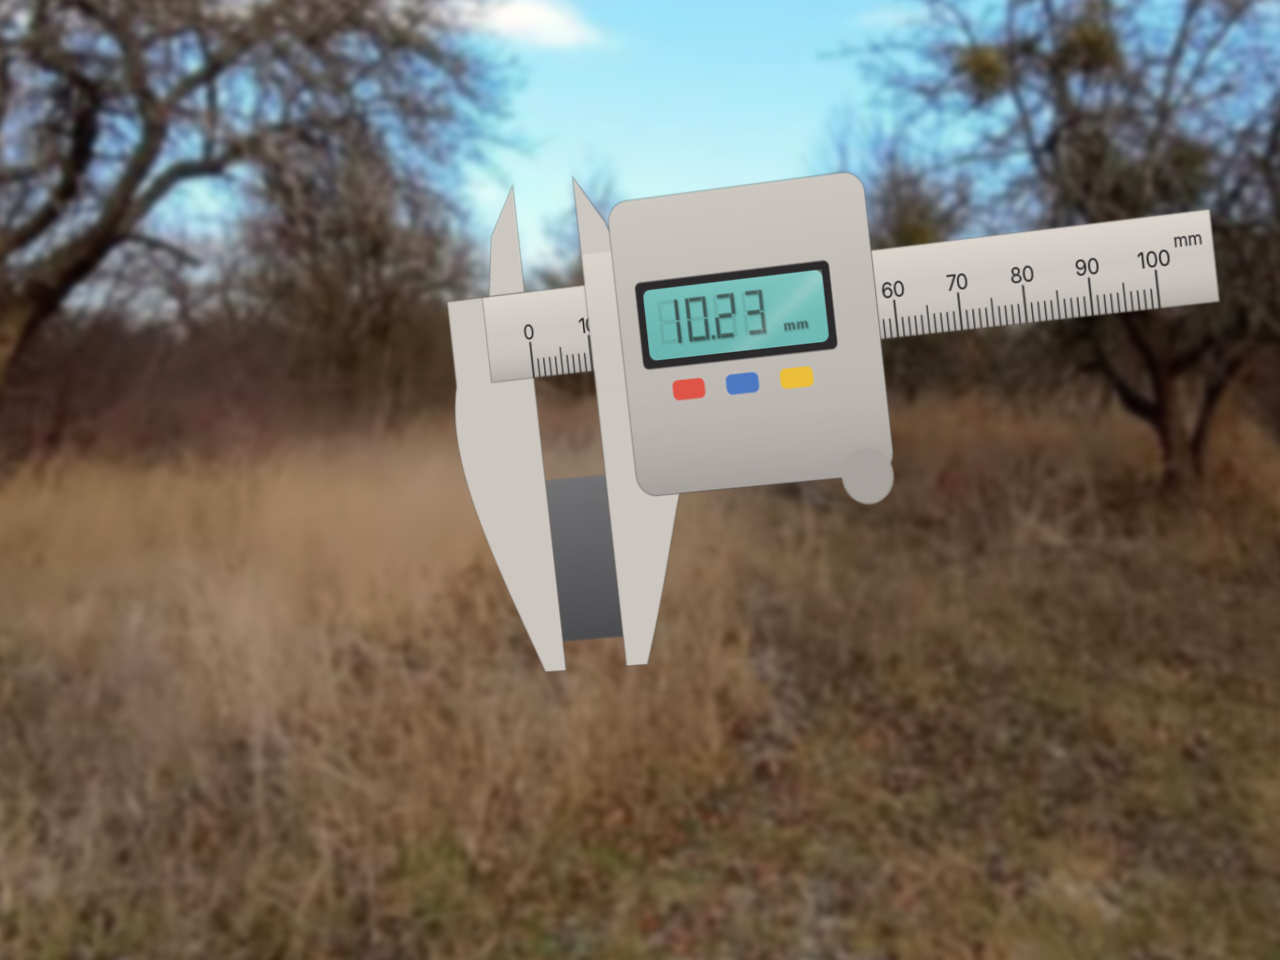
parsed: 10.23 mm
